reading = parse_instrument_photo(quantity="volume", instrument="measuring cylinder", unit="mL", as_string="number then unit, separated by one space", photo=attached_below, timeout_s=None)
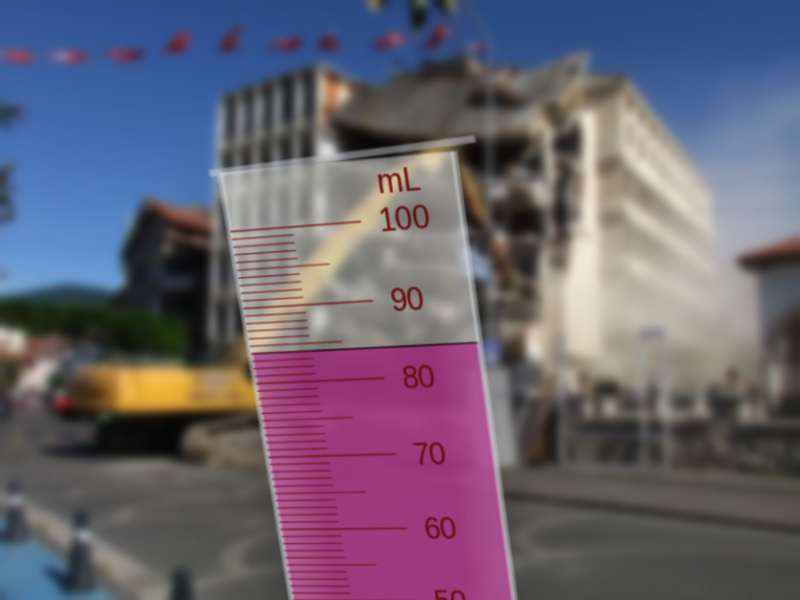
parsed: 84 mL
